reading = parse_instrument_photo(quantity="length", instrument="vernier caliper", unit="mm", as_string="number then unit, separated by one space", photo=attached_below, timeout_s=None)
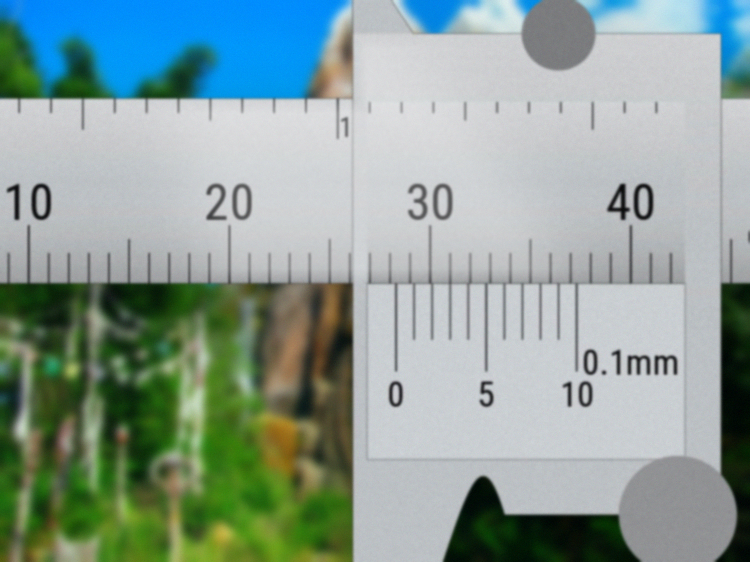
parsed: 28.3 mm
